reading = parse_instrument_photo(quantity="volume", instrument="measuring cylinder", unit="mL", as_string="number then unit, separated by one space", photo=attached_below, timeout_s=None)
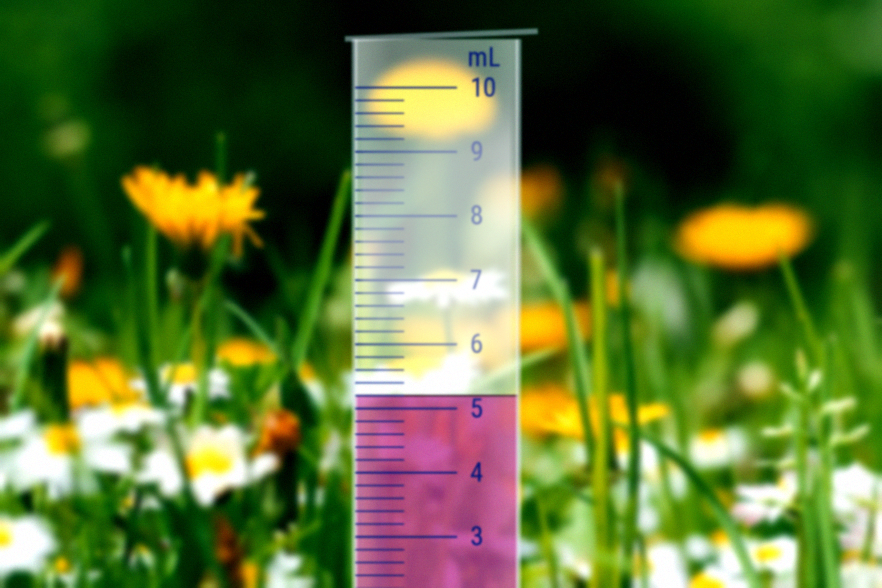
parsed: 5.2 mL
